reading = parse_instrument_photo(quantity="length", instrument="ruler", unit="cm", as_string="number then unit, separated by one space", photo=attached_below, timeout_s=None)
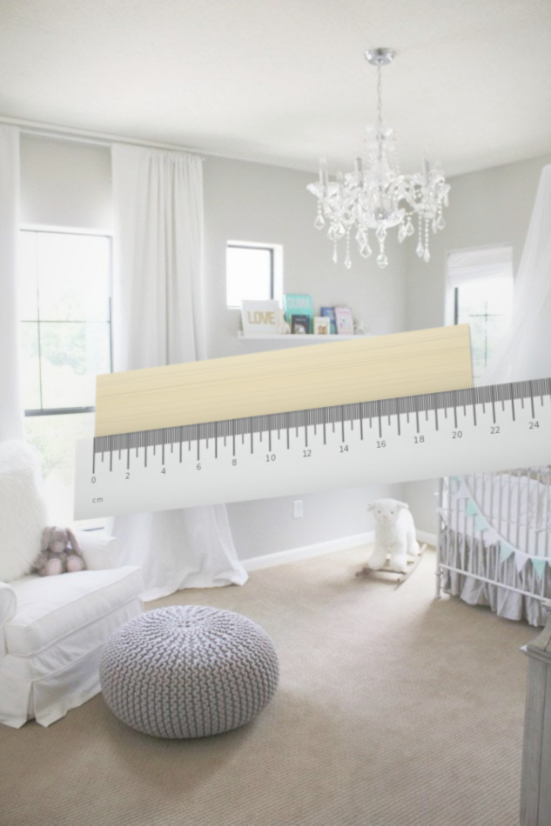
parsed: 21 cm
